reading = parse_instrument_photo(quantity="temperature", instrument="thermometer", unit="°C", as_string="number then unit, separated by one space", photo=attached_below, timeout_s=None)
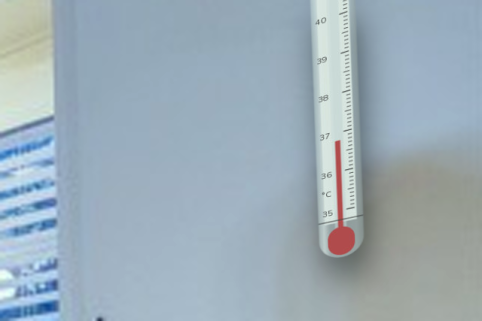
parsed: 36.8 °C
